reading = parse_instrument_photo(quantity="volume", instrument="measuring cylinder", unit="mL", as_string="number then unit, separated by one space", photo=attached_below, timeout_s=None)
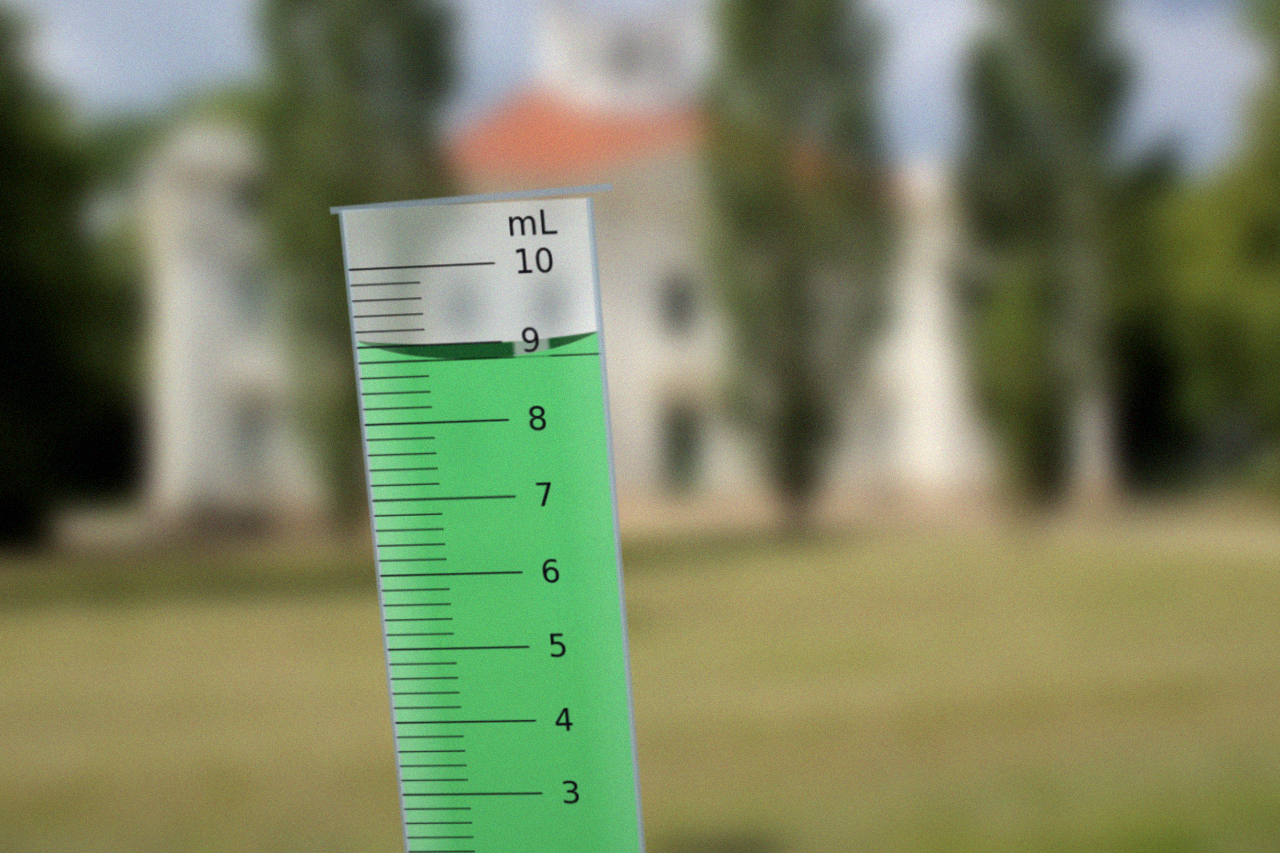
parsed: 8.8 mL
